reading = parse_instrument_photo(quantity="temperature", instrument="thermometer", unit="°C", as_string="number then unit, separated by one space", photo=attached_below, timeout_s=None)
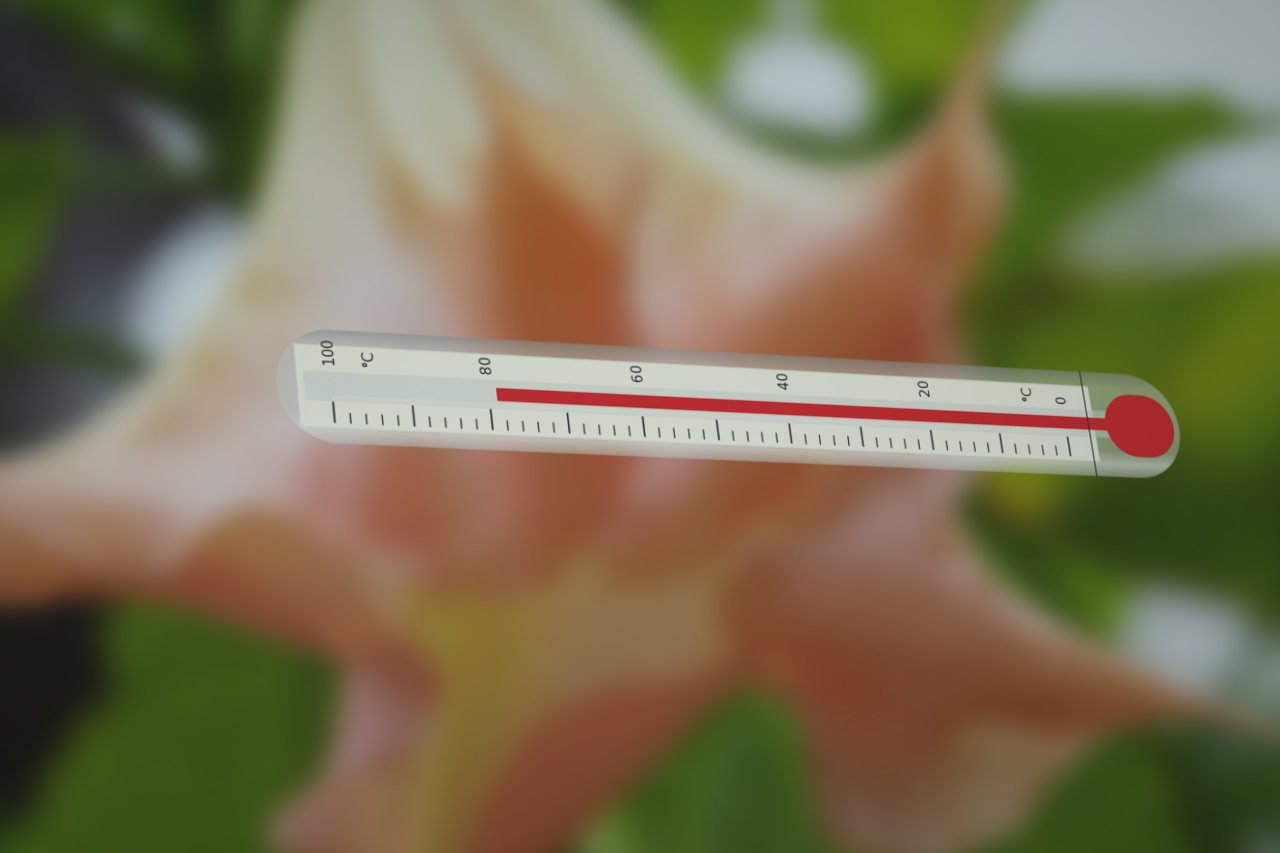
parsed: 79 °C
